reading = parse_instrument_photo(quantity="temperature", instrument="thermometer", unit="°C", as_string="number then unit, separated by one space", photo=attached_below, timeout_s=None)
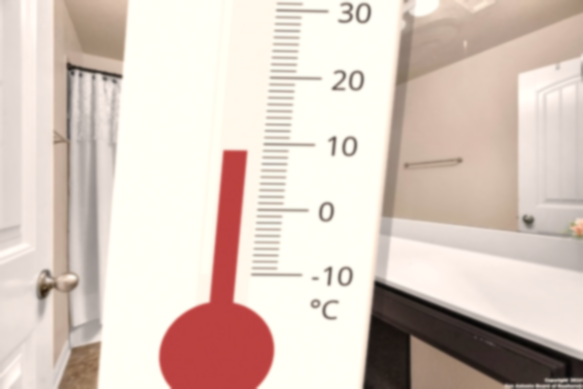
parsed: 9 °C
